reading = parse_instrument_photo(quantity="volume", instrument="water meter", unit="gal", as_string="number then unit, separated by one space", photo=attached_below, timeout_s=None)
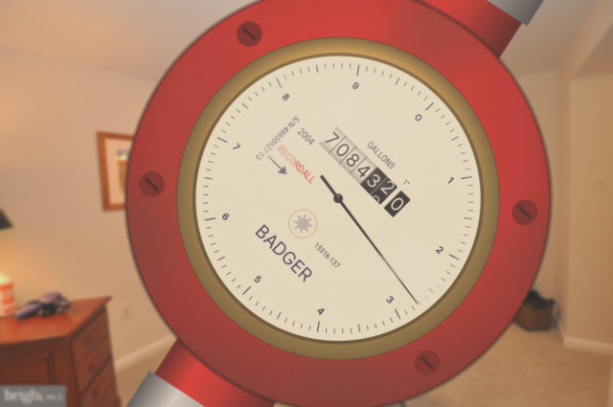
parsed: 7084322.7 gal
